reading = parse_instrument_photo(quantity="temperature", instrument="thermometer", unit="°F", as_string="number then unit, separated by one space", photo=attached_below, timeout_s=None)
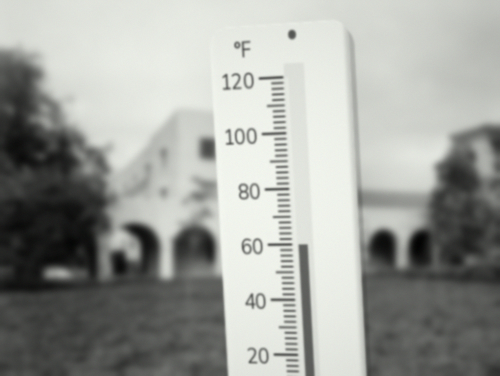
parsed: 60 °F
